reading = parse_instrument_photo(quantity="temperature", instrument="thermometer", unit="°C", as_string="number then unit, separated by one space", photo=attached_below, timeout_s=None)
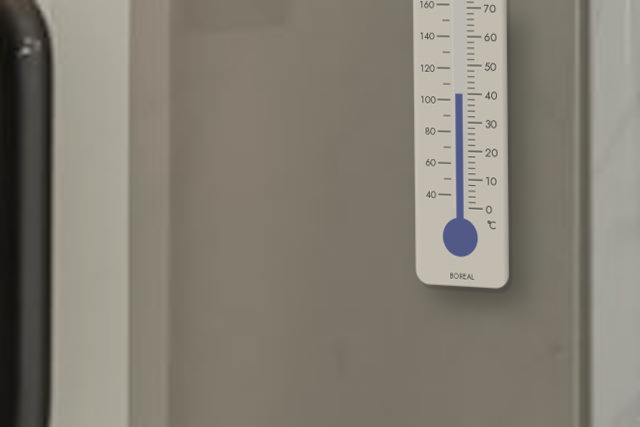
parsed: 40 °C
